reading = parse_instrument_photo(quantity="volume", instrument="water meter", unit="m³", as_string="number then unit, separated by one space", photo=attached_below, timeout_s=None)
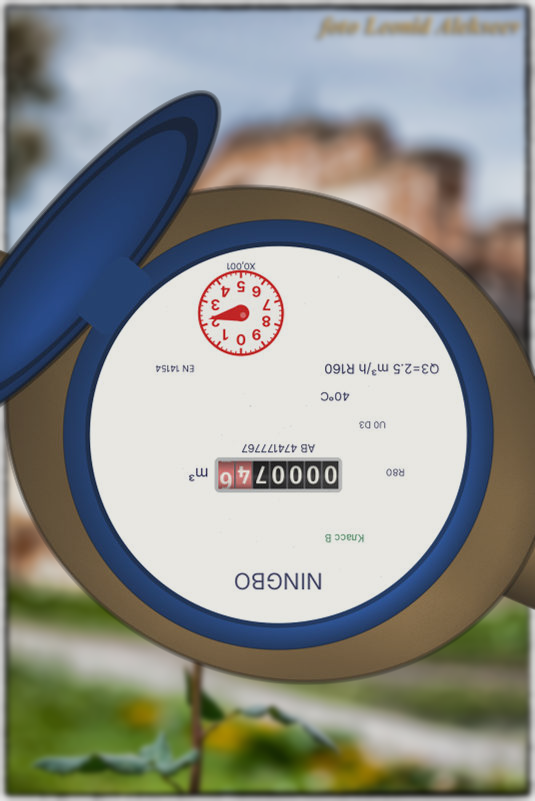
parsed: 7.462 m³
